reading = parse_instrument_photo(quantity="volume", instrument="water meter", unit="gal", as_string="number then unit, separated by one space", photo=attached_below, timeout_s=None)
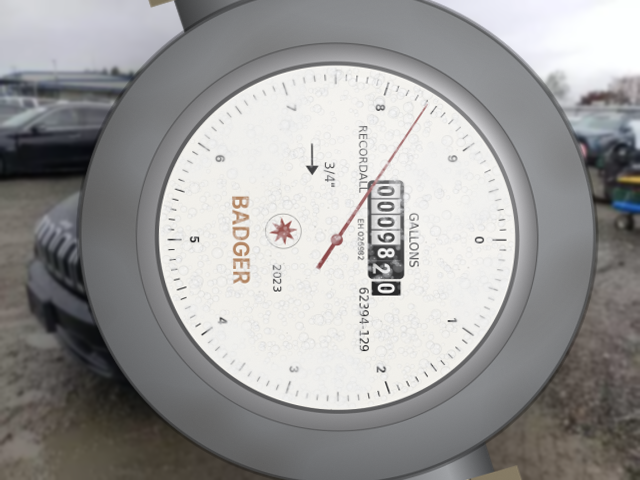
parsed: 9818.4 gal
